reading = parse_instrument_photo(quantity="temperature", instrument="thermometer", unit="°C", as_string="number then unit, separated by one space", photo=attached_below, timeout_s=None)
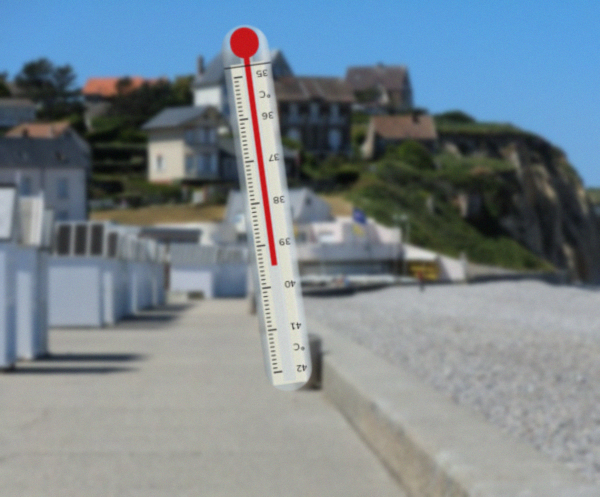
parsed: 39.5 °C
